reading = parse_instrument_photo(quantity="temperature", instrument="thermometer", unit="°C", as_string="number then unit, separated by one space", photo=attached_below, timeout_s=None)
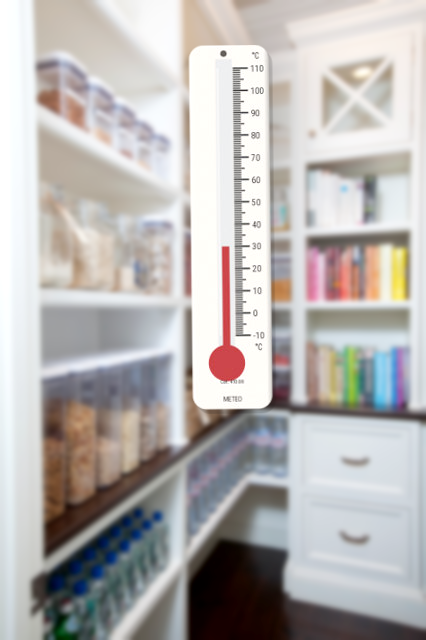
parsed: 30 °C
